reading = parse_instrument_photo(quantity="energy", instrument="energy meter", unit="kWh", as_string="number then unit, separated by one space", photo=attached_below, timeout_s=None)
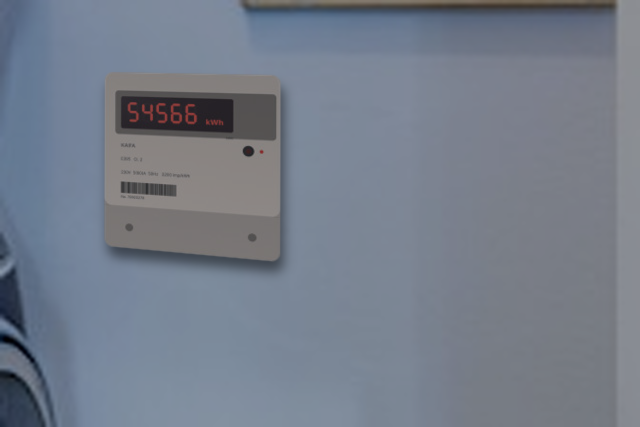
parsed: 54566 kWh
